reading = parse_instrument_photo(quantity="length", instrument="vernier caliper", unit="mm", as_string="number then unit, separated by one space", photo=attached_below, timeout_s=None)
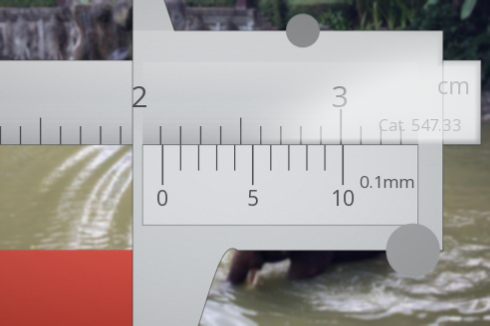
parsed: 21.1 mm
